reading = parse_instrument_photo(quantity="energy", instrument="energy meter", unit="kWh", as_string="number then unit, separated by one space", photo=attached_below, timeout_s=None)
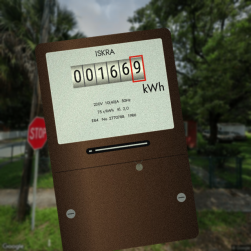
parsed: 166.9 kWh
